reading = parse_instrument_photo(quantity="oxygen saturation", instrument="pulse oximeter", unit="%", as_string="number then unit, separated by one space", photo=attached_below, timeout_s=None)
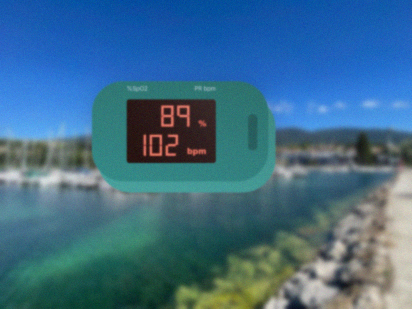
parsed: 89 %
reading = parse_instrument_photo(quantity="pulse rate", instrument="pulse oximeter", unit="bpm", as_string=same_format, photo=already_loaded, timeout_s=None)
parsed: 102 bpm
